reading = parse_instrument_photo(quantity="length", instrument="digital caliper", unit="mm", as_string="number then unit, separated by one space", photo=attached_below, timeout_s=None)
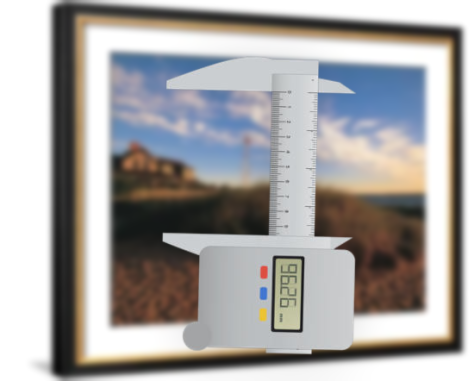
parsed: 96.26 mm
